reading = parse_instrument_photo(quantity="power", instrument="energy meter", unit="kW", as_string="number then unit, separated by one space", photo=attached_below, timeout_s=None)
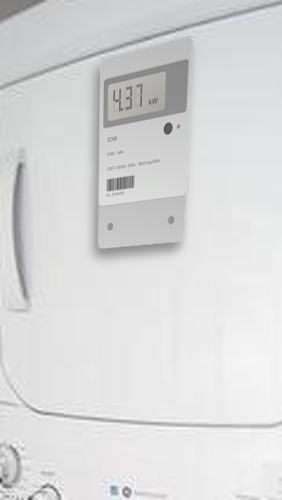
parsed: 4.37 kW
